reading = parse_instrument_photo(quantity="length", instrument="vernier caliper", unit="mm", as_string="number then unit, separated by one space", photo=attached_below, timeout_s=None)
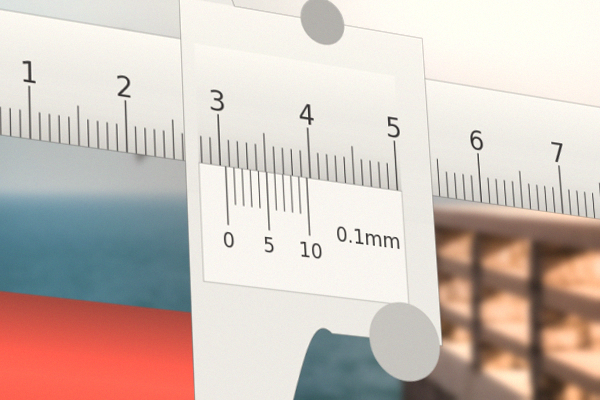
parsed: 30.6 mm
